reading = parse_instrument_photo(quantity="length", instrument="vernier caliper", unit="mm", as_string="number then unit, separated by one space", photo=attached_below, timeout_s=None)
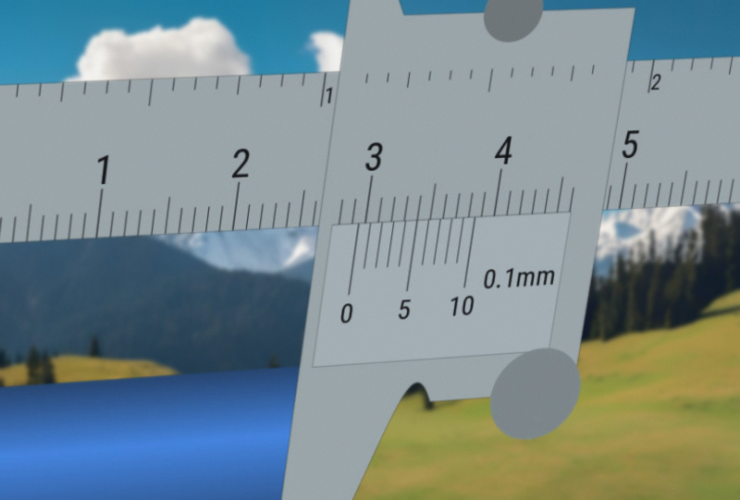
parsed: 29.5 mm
